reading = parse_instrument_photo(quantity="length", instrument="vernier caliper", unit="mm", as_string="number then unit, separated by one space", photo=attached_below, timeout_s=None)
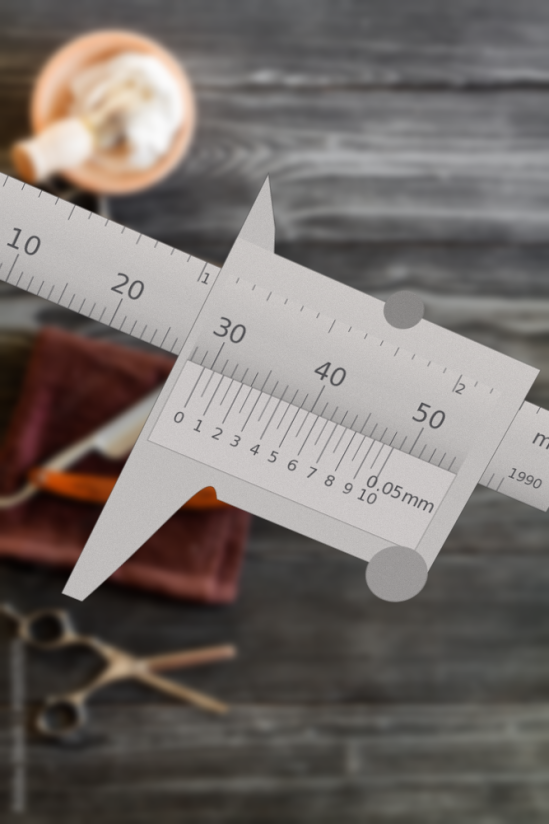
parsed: 29.4 mm
